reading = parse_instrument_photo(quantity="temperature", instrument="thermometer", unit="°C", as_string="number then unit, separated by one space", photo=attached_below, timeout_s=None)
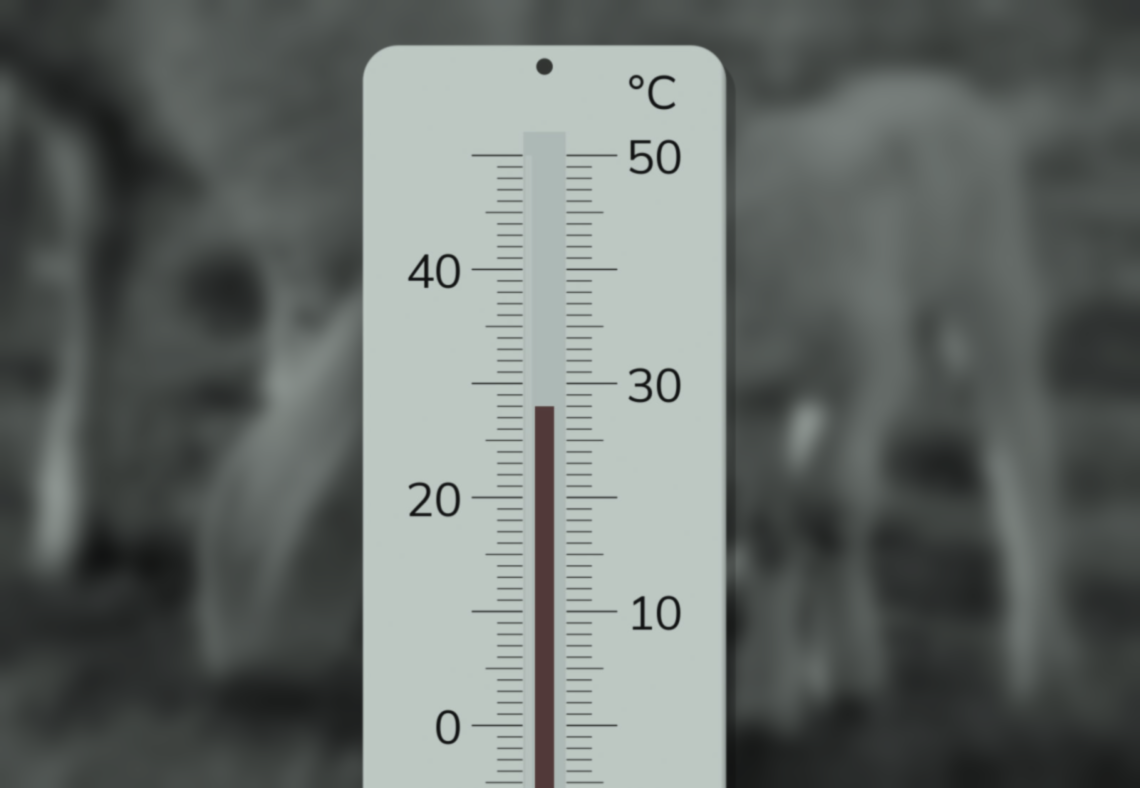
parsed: 28 °C
